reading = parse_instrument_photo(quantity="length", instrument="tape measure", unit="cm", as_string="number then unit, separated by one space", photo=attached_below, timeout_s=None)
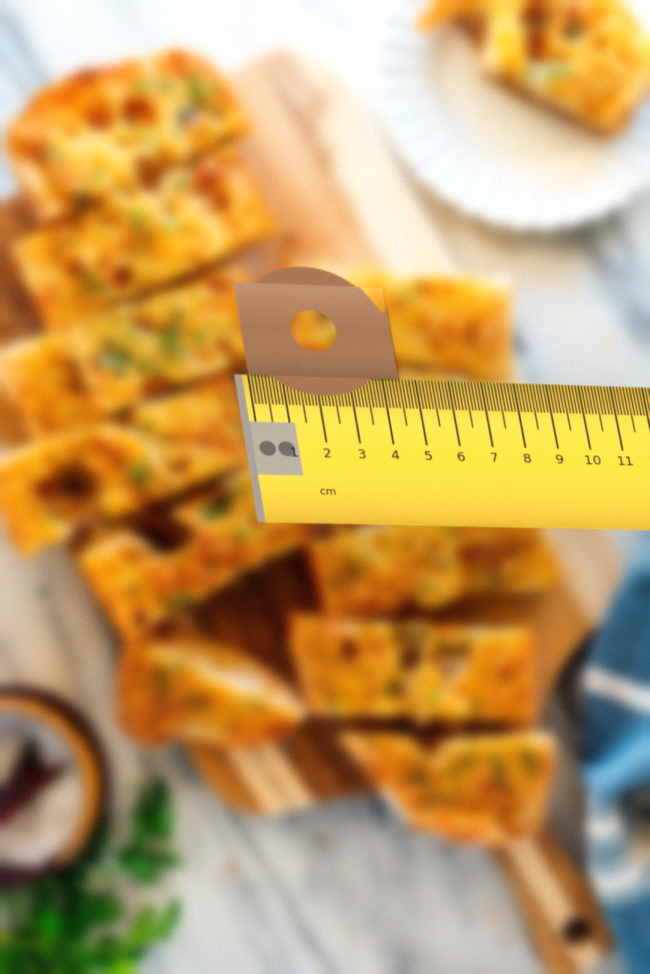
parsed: 4.5 cm
